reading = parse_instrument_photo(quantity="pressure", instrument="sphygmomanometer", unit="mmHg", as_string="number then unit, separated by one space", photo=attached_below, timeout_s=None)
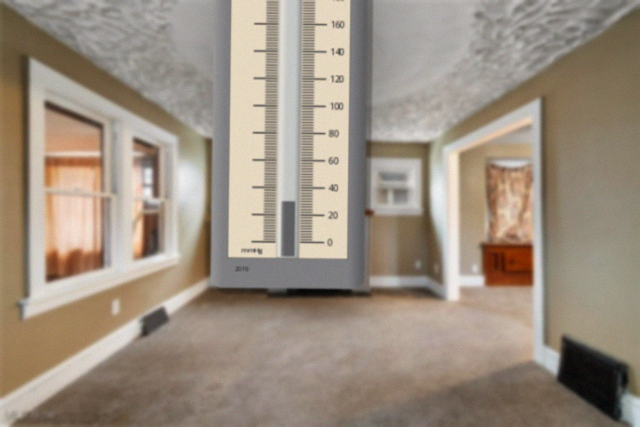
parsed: 30 mmHg
